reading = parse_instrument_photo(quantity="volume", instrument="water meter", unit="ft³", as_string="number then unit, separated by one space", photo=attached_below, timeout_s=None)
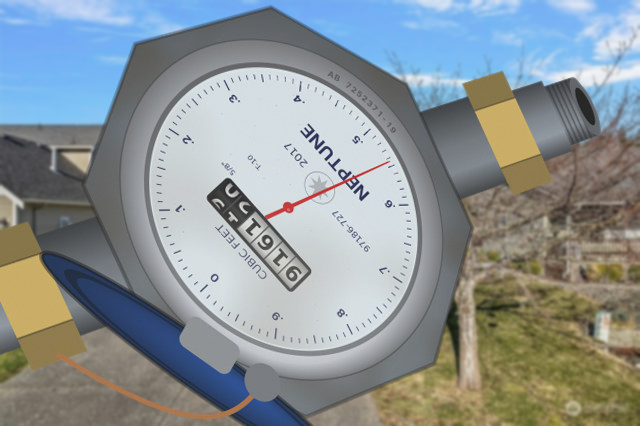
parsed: 916119.54 ft³
